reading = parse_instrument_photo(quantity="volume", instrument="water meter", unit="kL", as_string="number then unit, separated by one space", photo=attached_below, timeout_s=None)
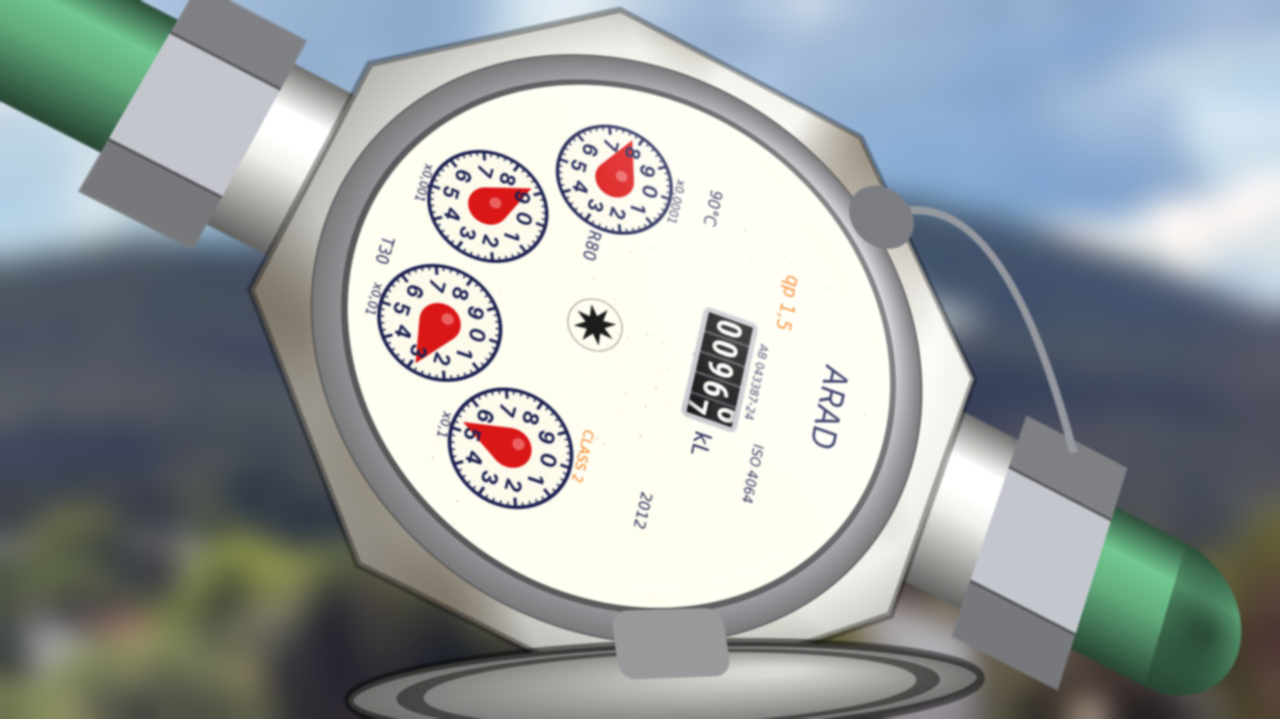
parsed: 966.5287 kL
